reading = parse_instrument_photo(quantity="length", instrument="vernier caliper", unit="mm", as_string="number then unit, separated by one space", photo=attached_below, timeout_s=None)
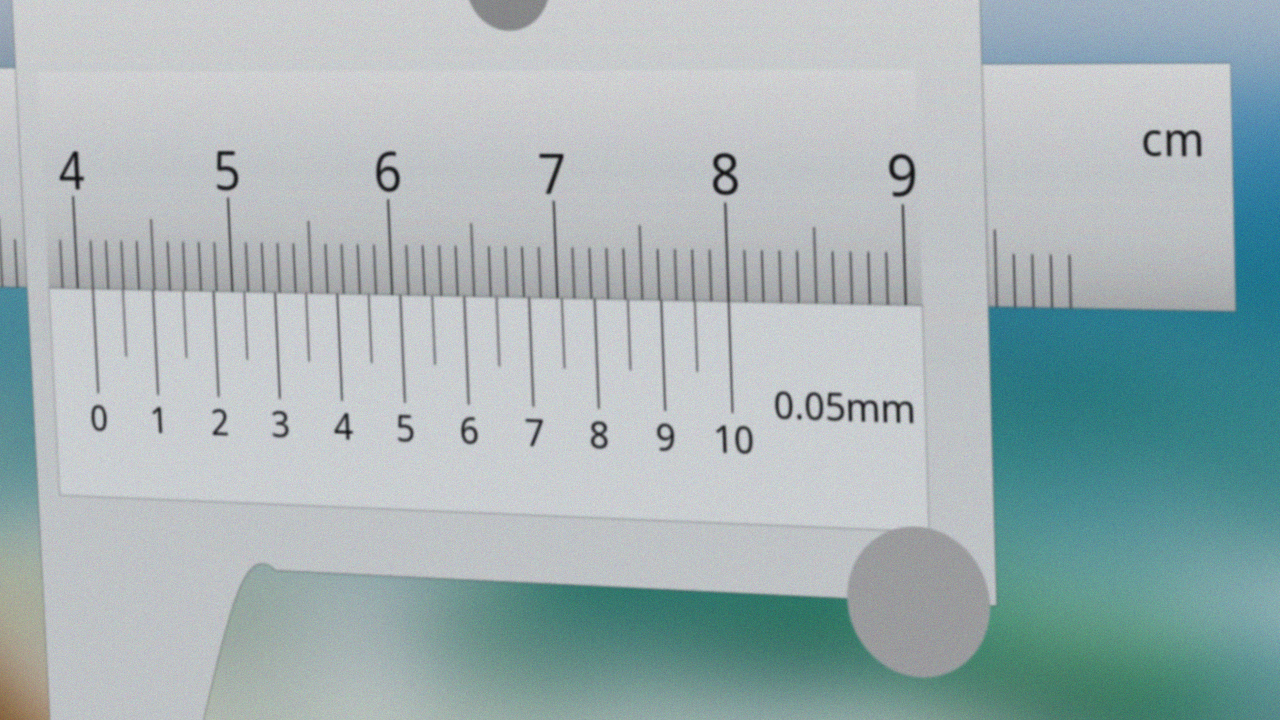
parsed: 41.0 mm
